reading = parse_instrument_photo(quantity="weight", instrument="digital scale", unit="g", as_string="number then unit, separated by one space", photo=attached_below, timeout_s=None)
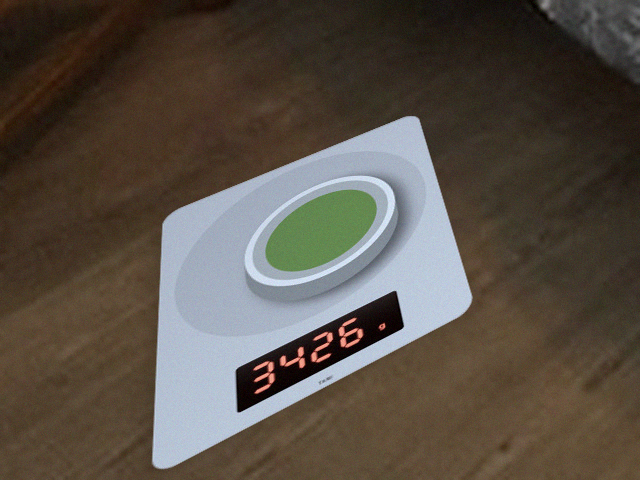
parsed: 3426 g
